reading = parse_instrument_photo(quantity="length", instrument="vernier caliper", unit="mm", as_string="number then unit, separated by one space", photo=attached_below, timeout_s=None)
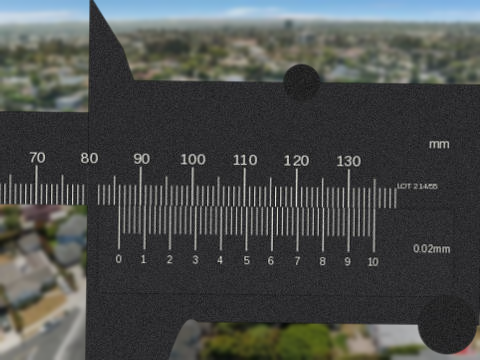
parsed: 86.0 mm
